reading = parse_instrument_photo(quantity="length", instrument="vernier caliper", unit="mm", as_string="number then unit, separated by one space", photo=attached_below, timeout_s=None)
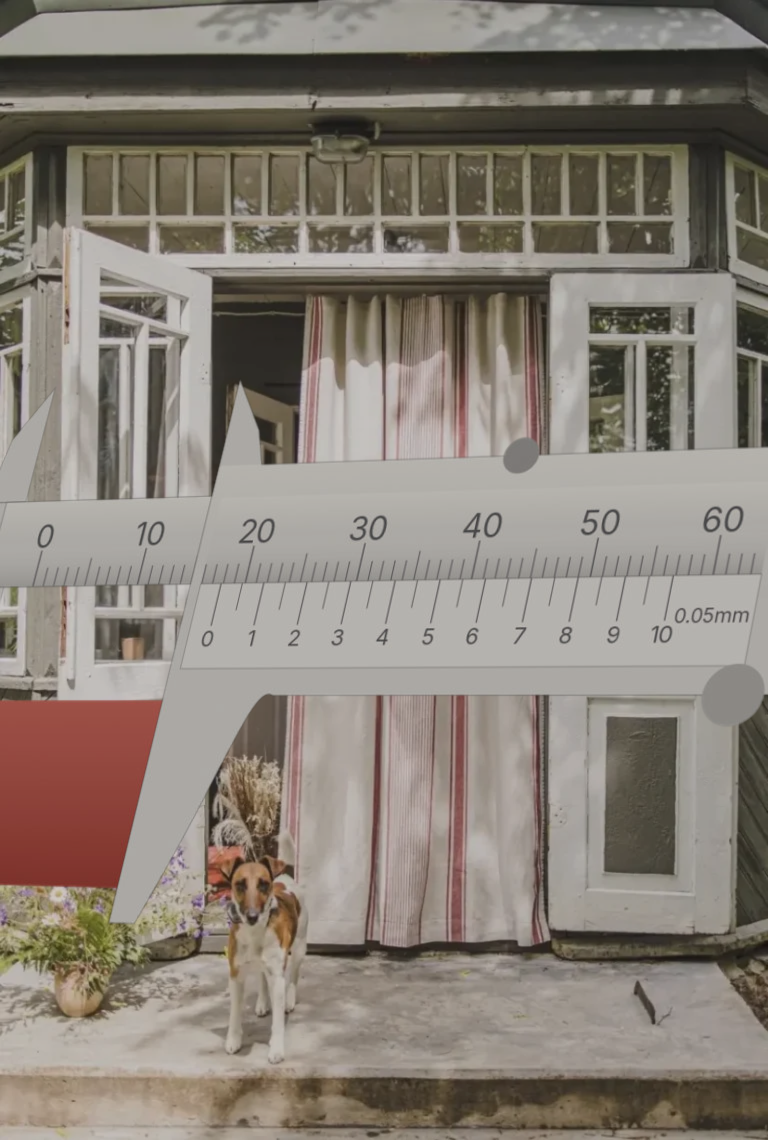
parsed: 17.8 mm
